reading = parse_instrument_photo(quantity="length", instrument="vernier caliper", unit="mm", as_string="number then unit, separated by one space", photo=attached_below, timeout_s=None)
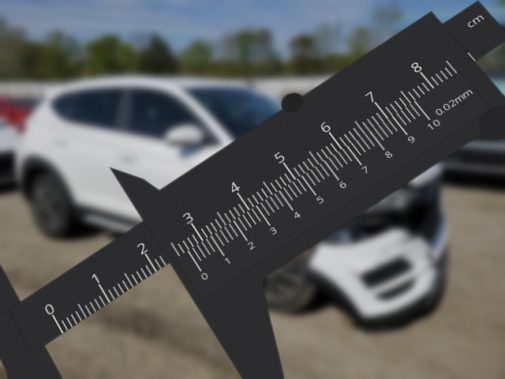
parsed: 26.8 mm
